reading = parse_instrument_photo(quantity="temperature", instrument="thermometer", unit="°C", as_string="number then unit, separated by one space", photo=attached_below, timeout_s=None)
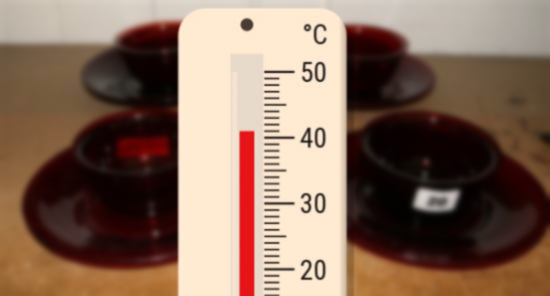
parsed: 41 °C
